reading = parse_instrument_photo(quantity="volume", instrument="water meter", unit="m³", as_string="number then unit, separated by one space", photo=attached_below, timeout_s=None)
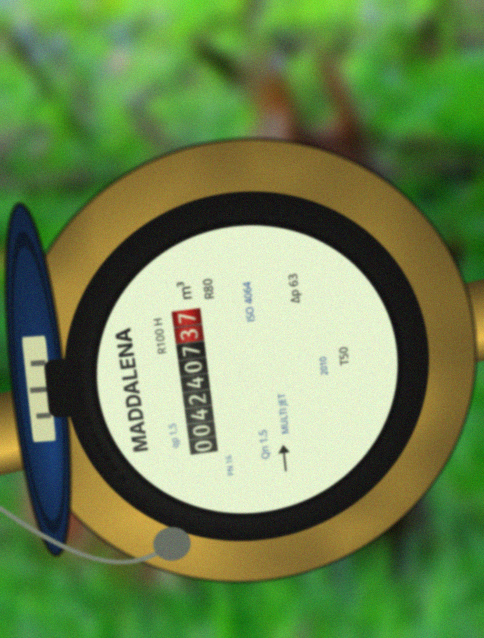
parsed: 42407.37 m³
